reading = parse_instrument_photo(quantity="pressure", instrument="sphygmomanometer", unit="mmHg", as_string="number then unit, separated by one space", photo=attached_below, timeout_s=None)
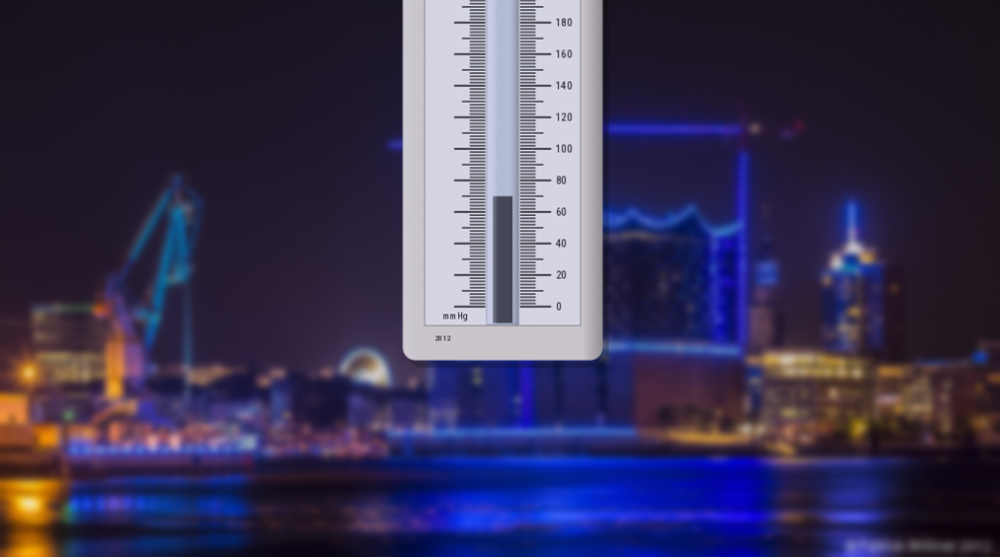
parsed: 70 mmHg
